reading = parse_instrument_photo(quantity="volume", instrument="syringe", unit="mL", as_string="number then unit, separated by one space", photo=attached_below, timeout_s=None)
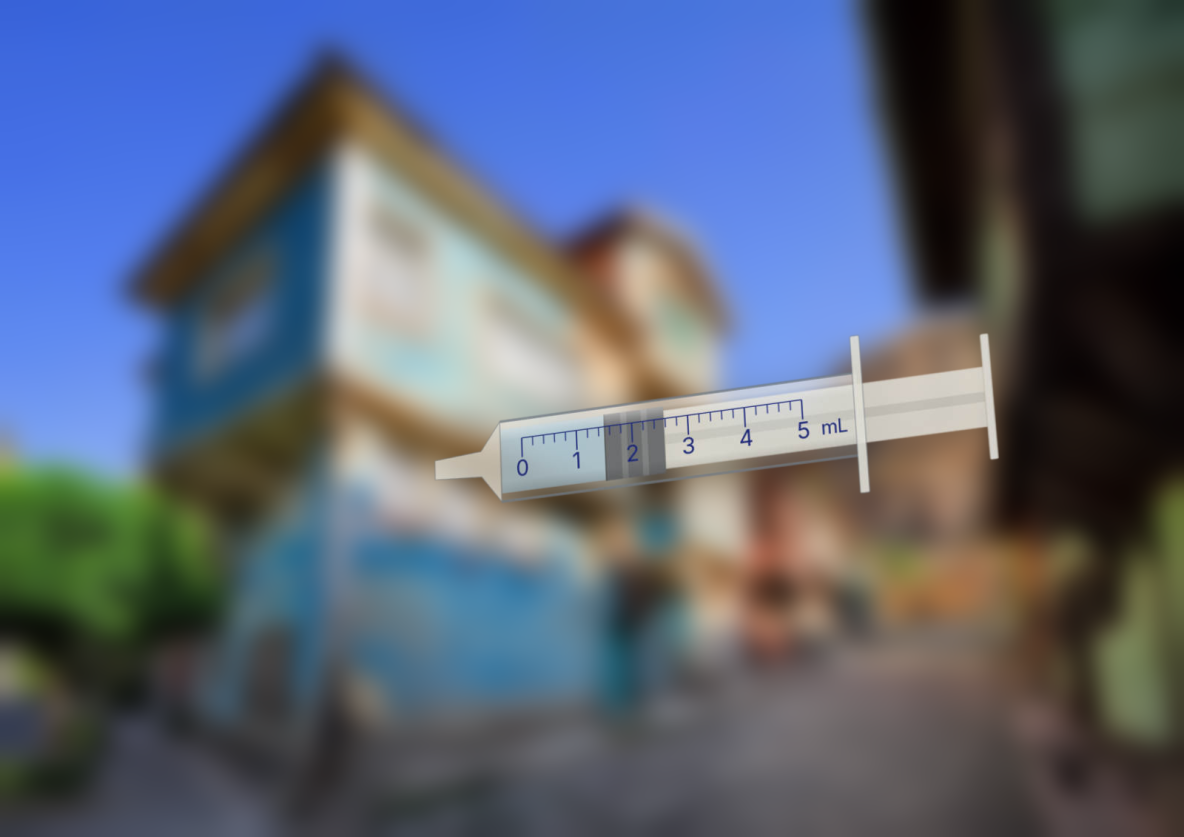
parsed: 1.5 mL
